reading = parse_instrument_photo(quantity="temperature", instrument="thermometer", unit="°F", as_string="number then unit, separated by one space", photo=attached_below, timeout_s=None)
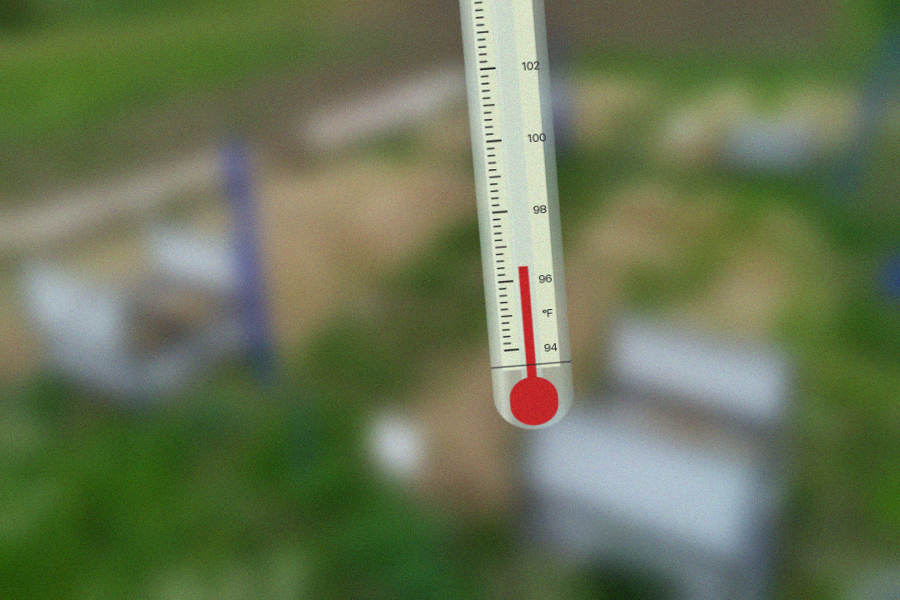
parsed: 96.4 °F
